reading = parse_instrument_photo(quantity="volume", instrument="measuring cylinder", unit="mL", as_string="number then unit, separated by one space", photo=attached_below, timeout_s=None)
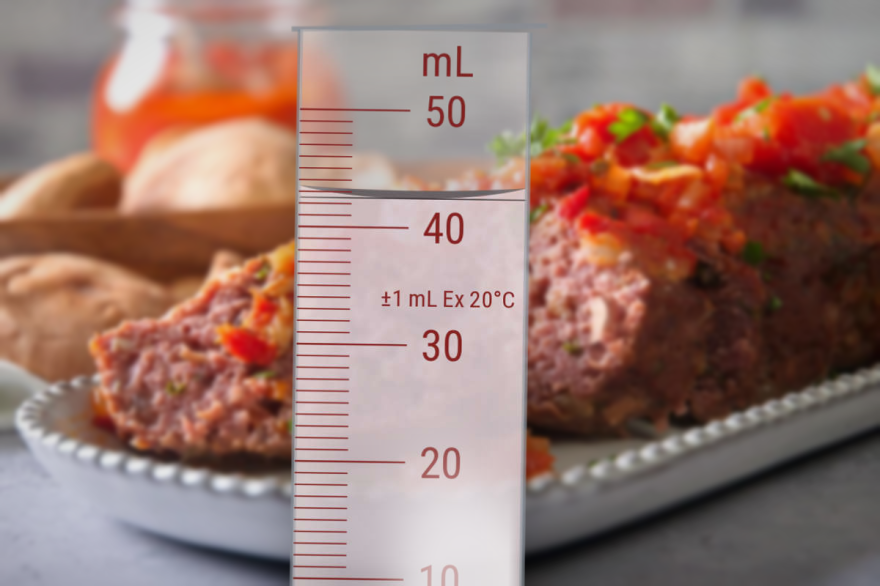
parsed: 42.5 mL
